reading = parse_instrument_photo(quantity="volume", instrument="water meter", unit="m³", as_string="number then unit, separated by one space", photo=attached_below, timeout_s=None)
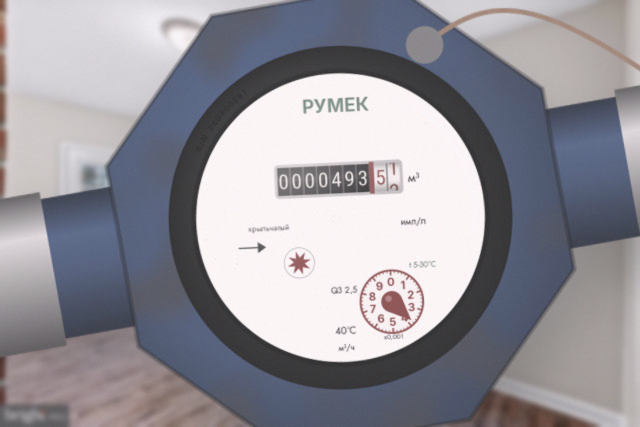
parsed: 493.513 m³
